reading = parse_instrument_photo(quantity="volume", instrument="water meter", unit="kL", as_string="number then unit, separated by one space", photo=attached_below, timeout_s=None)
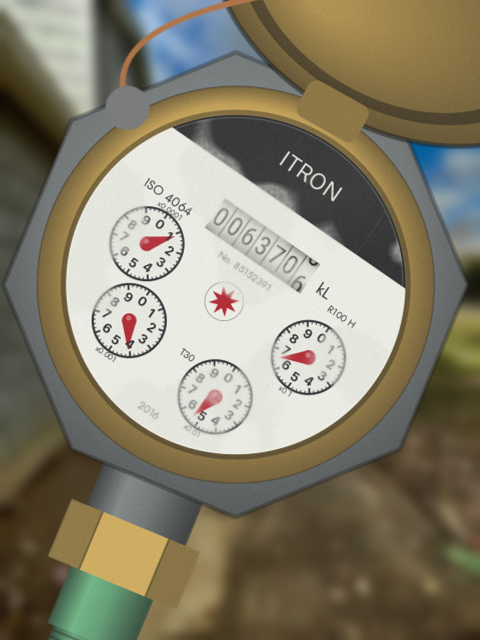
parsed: 63705.6541 kL
